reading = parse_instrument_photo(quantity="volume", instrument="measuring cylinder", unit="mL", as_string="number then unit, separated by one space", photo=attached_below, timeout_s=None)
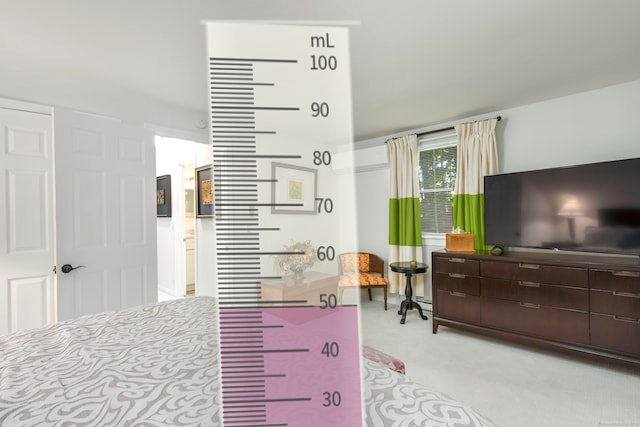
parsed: 49 mL
